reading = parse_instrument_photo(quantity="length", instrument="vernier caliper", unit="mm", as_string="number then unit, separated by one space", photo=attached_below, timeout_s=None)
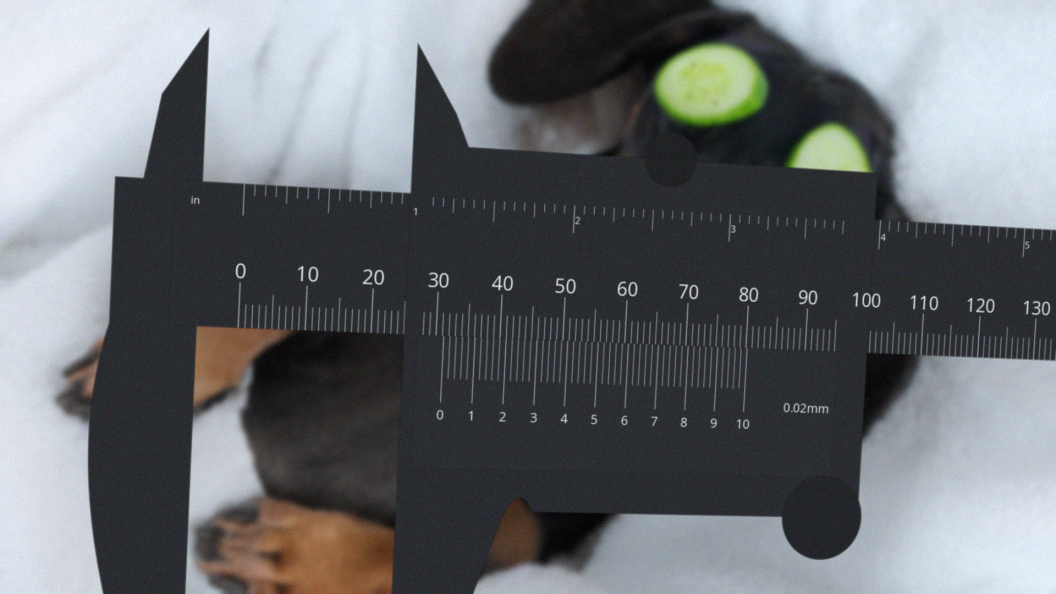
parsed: 31.2 mm
